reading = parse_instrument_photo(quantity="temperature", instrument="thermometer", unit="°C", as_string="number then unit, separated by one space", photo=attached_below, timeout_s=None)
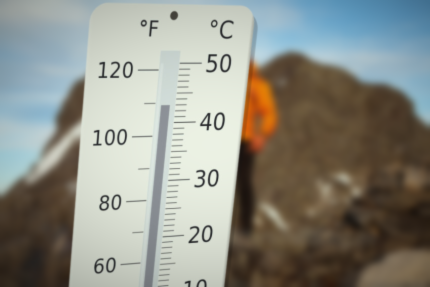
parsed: 43 °C
